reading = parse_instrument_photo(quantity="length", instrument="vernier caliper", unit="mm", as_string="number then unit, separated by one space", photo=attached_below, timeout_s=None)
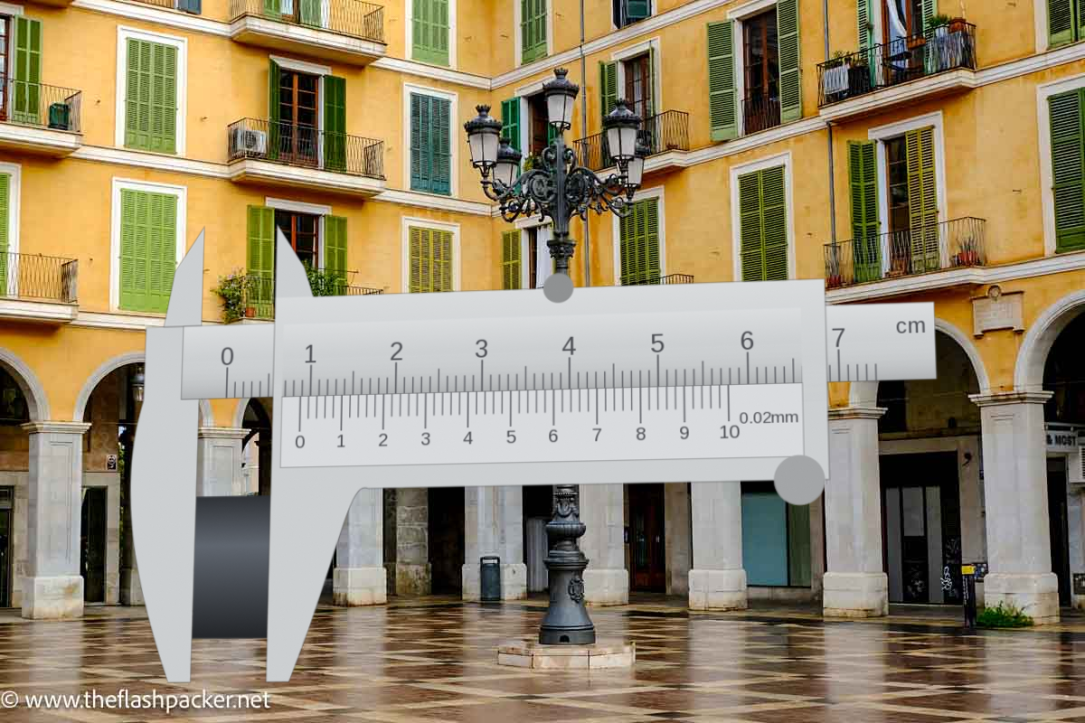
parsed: 8.8 mm
